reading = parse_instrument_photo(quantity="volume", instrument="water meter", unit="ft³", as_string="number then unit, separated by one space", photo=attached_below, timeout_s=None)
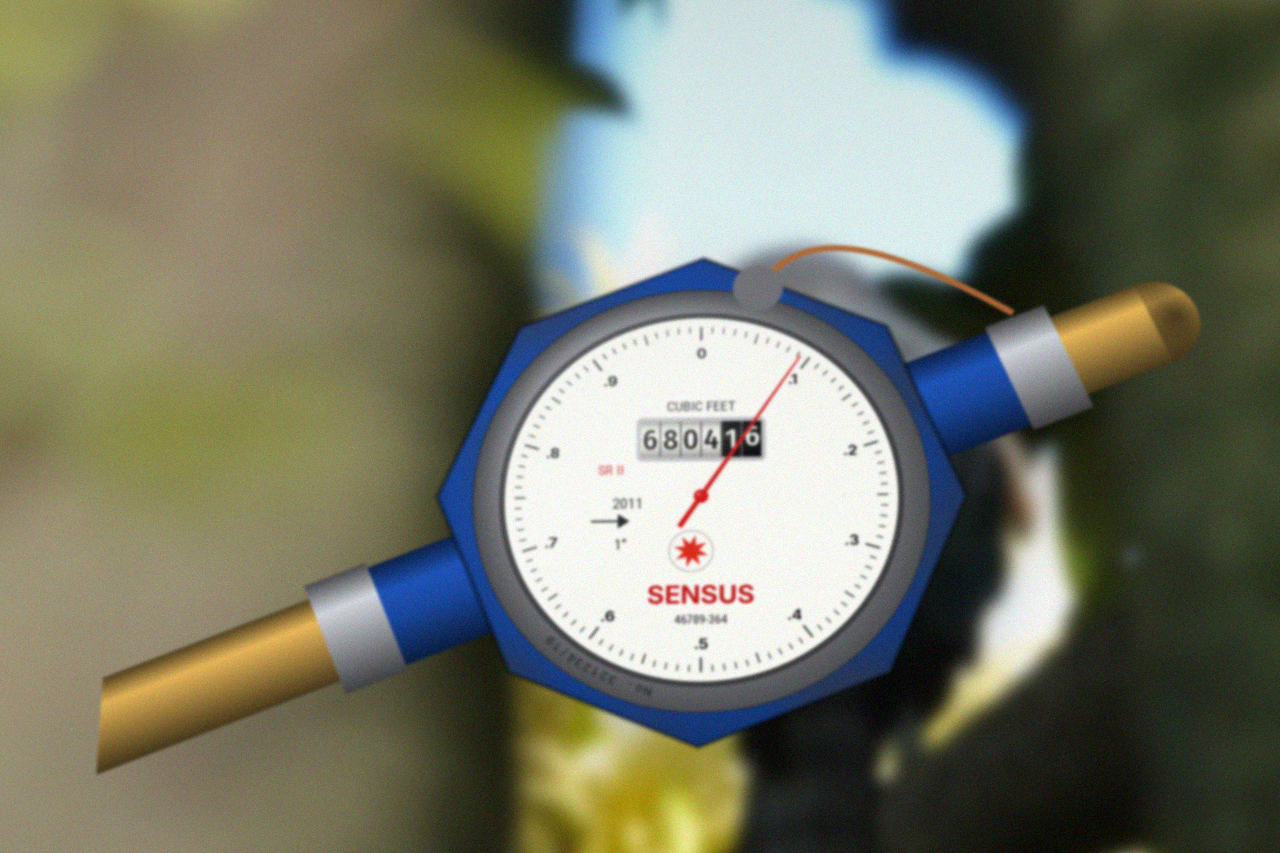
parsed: 680416.09 ft³
